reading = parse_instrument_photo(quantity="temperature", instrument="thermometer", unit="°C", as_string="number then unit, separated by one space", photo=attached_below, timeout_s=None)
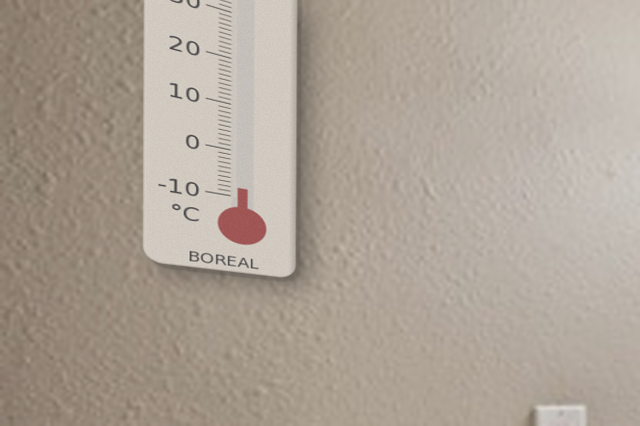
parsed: -8 °C
